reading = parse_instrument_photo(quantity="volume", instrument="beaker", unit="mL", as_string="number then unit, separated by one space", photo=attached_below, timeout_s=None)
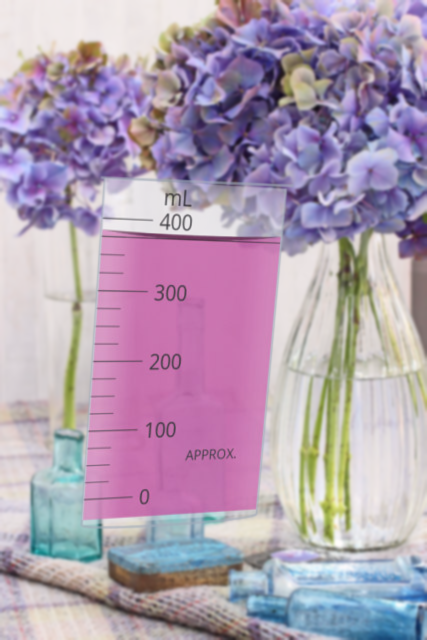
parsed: 375 mL
